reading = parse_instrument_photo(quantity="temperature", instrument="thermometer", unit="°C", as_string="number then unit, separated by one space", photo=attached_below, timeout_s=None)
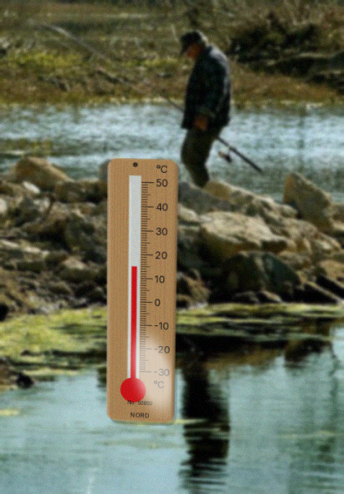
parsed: 15 °C
